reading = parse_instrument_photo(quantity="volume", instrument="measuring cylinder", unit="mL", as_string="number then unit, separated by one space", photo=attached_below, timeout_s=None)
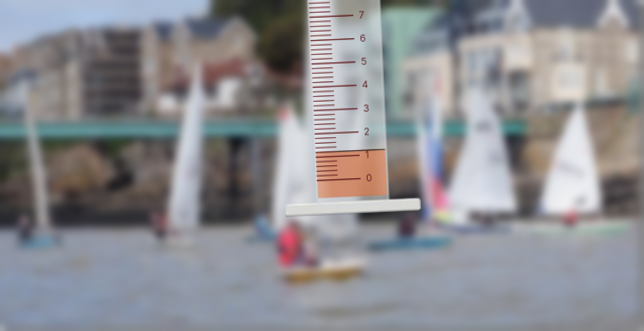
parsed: 1.2 mL
